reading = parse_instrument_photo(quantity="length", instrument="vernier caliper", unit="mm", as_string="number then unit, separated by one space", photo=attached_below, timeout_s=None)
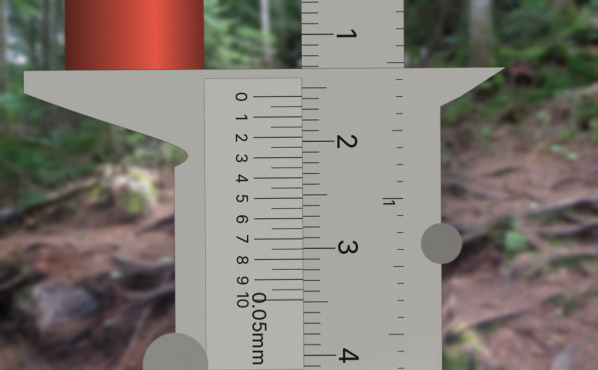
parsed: 15.8 mm
